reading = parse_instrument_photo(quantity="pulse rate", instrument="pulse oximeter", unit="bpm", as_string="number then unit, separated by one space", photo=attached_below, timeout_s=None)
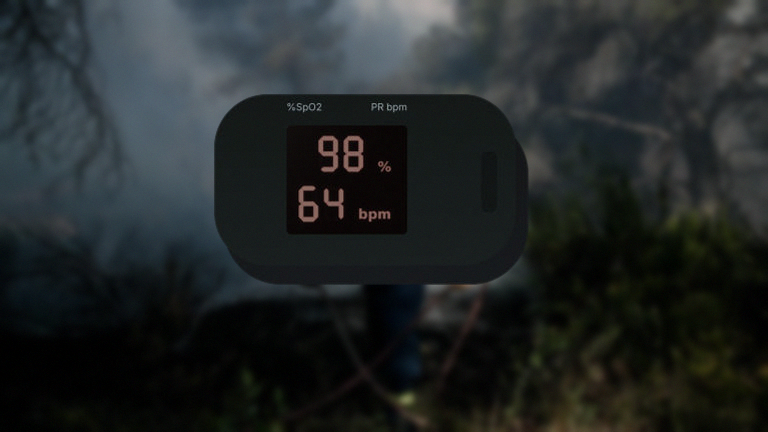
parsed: 64 bpm
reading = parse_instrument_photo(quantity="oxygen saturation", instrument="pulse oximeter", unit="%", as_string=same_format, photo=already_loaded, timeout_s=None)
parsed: 98 %
